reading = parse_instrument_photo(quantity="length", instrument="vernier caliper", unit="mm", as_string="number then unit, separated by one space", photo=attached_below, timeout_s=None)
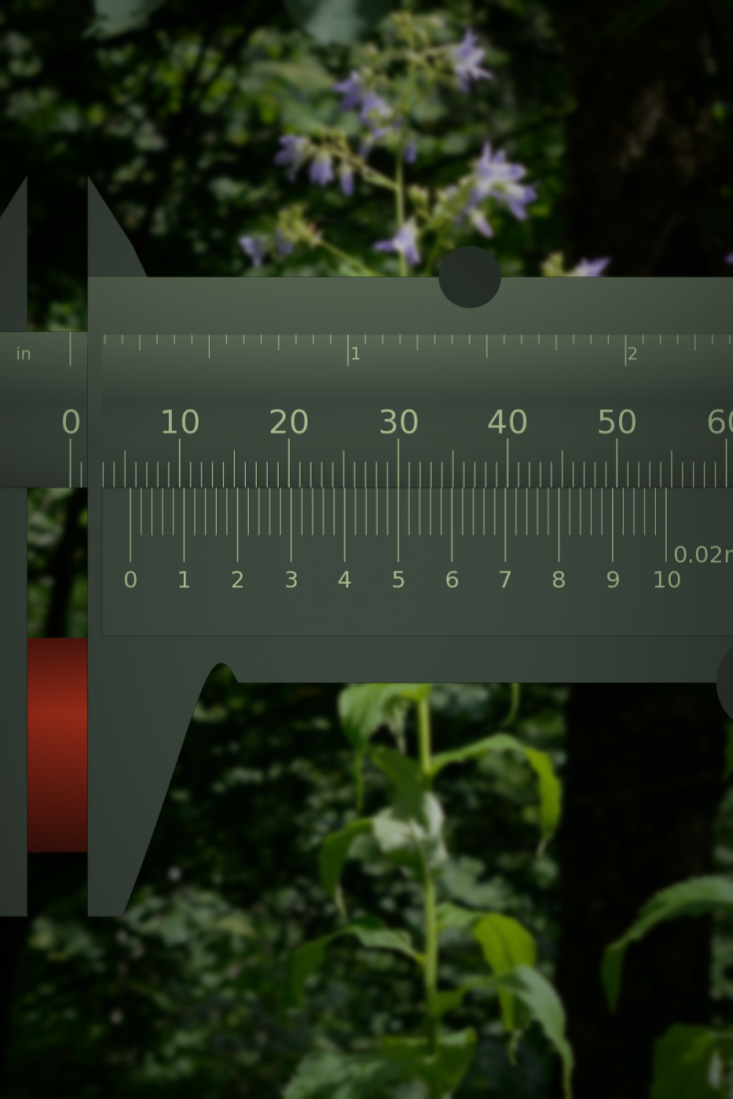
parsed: 5.5 mm
